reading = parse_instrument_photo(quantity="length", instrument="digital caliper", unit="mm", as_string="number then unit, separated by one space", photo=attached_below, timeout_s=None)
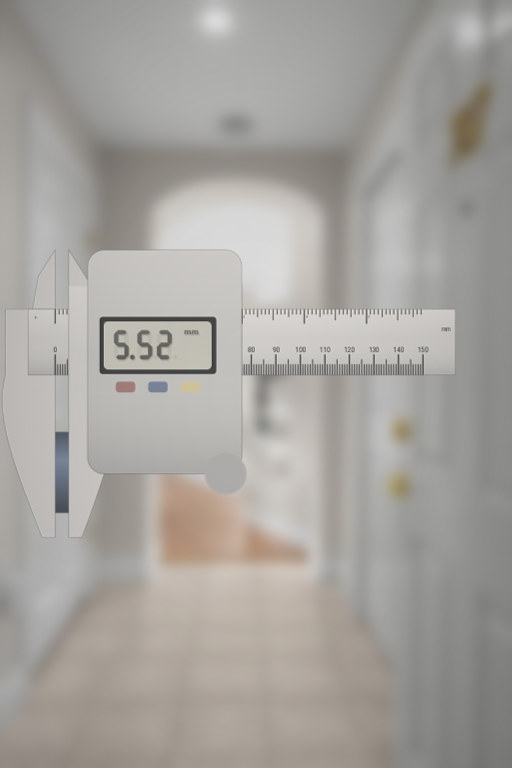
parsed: 5.52 mm
